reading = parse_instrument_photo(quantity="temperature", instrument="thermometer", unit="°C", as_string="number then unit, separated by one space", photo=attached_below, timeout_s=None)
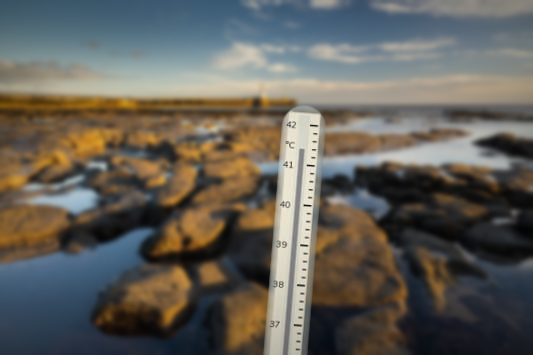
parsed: 41.4 °C
